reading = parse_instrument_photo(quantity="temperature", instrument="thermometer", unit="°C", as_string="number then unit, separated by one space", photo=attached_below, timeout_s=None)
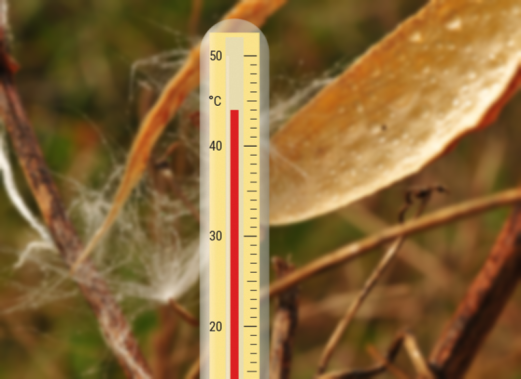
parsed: 44 °C
